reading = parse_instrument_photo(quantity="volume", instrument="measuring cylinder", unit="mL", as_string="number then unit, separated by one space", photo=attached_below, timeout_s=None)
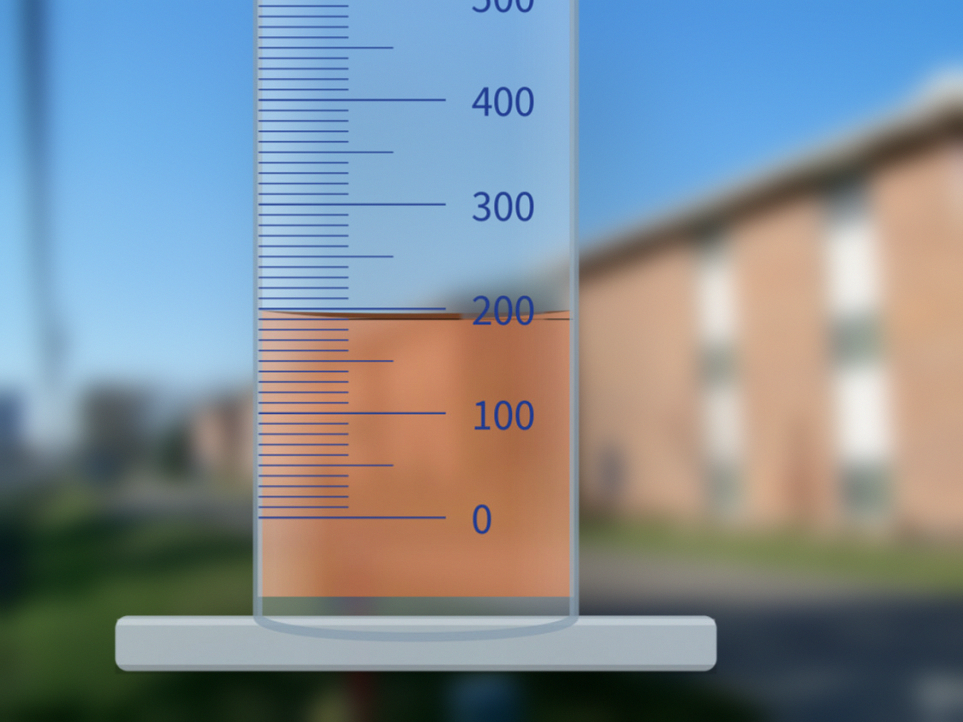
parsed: 190 mL
